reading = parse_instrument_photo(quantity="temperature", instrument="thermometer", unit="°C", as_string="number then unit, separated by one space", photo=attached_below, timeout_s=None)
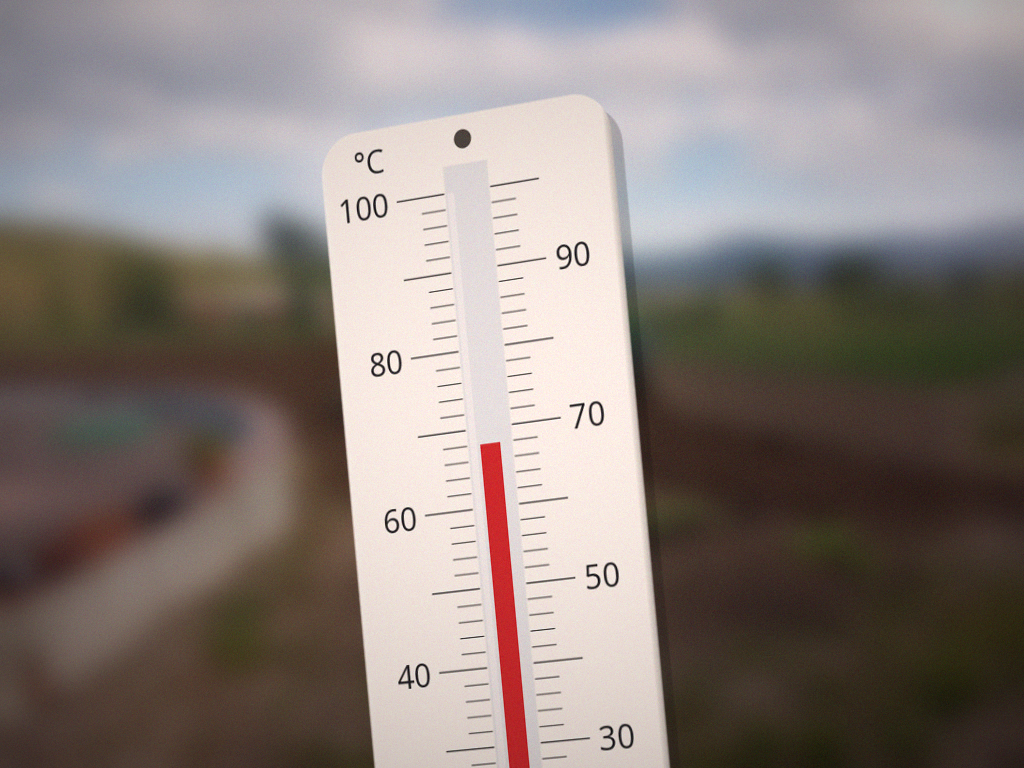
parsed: 68 °C
